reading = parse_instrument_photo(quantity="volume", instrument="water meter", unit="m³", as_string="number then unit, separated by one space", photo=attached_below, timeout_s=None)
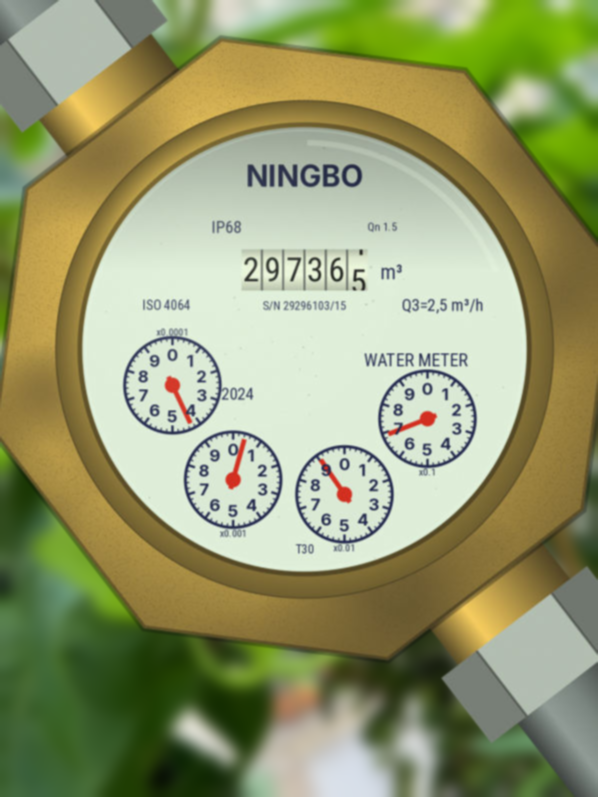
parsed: 297364.6904 m³
